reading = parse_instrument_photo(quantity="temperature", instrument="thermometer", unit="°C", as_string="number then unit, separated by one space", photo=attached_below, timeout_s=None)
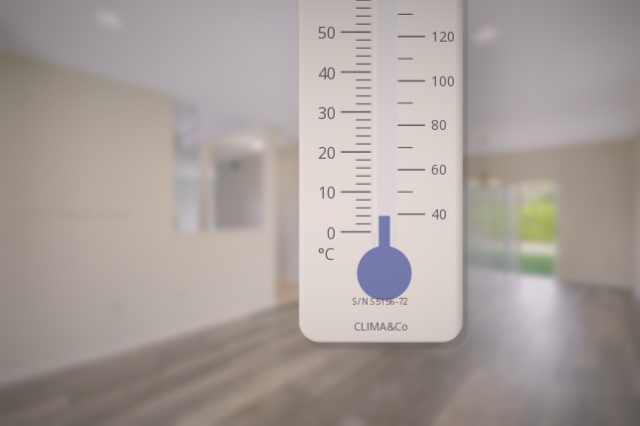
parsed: 4 °C
